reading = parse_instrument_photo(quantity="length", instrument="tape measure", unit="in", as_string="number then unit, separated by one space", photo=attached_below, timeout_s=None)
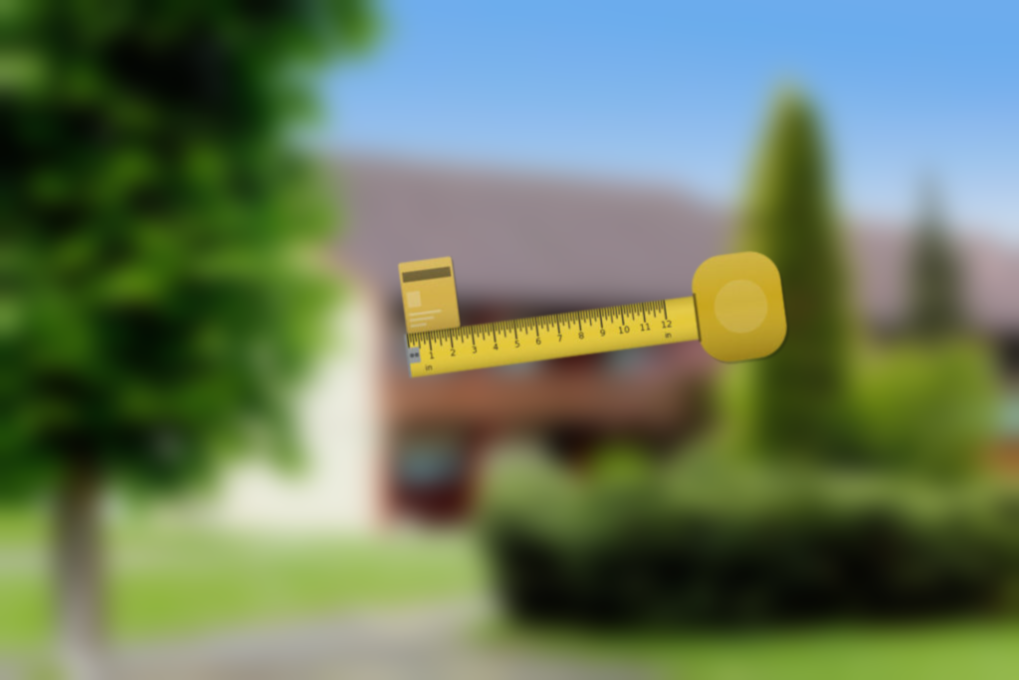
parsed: 2.5 in
